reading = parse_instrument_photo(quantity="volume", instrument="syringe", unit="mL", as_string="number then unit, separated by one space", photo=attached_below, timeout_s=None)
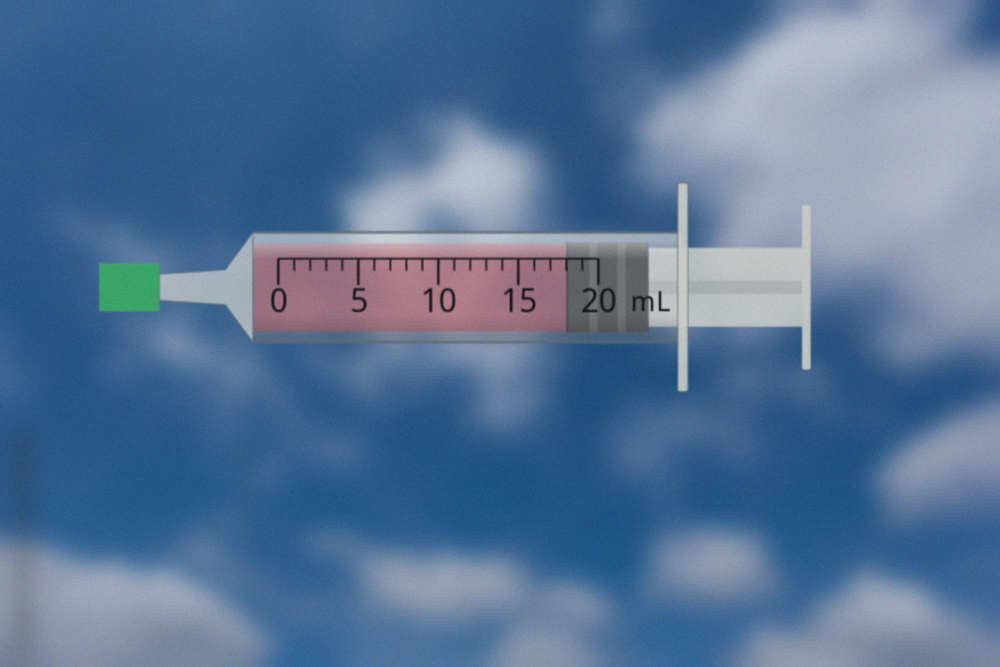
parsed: 18 mL
